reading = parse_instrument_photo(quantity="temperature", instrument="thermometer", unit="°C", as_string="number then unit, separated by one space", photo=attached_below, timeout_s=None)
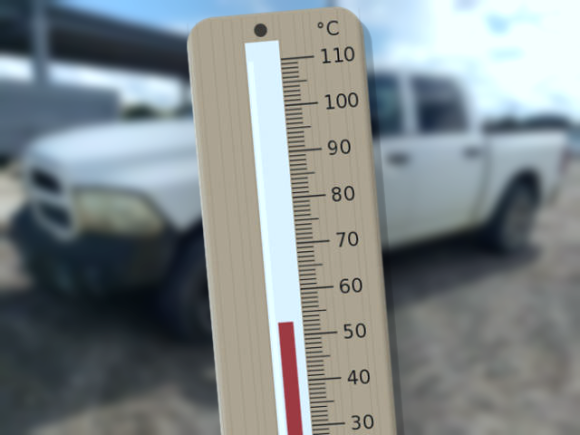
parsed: 53 °C
